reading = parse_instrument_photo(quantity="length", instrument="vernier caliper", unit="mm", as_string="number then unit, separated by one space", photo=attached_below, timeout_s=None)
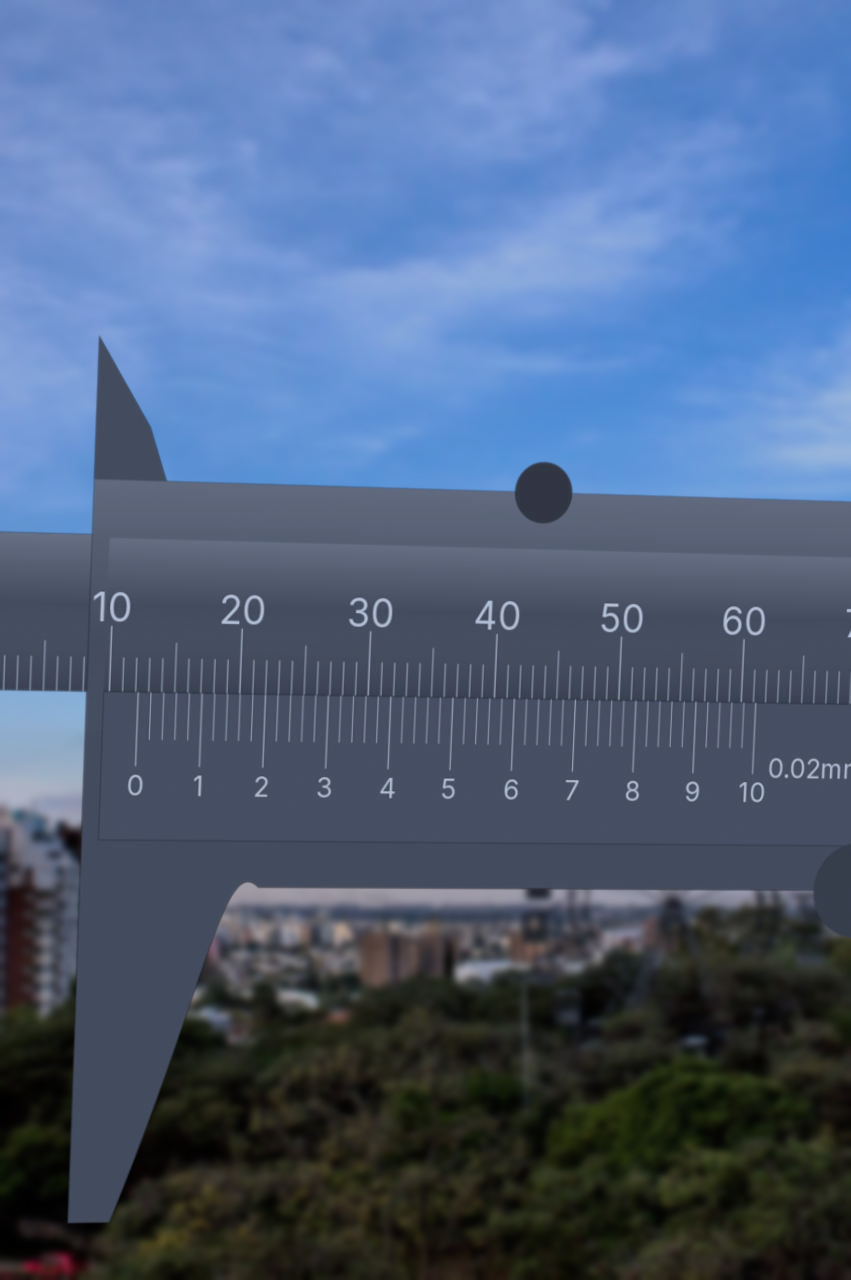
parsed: 12.2 mm
